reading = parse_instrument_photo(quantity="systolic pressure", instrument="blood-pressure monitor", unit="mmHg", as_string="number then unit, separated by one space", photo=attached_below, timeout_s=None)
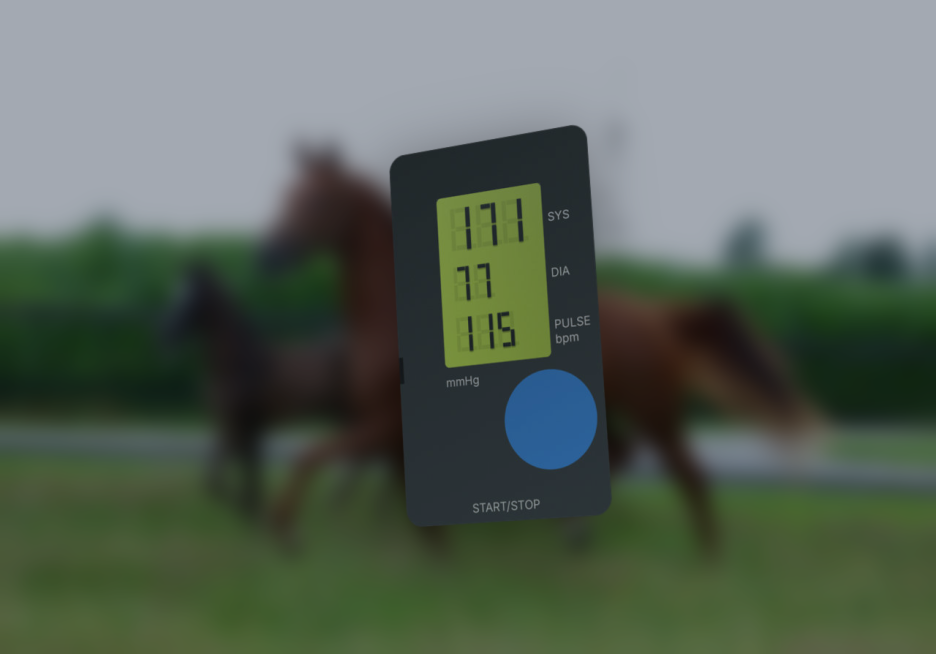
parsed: 171 mmHg
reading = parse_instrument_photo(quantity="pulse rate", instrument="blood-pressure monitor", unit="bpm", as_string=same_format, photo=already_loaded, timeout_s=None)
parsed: 115 bpm
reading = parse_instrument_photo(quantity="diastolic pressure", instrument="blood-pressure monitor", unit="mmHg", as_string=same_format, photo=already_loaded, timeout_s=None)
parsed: 77 mmHg
